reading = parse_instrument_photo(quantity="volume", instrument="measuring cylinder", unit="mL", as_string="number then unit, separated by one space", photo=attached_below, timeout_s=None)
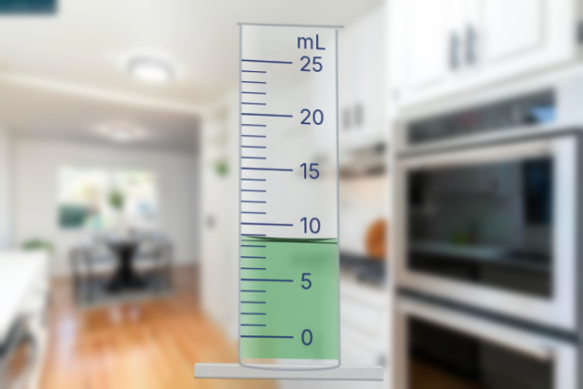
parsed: 8.5 mL
